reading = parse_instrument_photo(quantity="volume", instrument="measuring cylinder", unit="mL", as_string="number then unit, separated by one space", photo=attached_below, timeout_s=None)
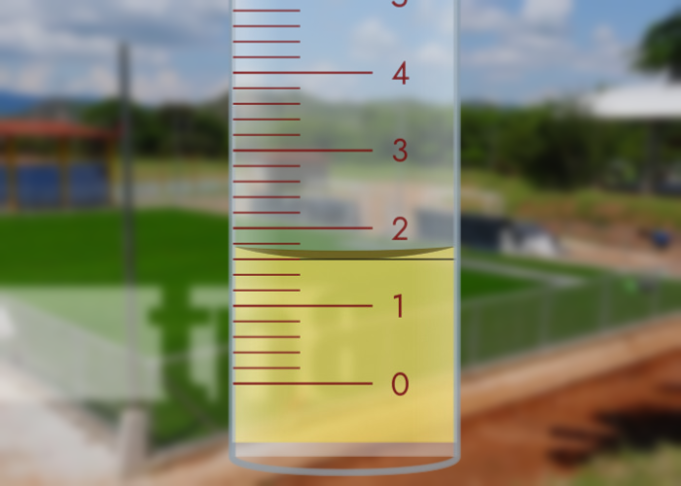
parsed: 1.6 mL
